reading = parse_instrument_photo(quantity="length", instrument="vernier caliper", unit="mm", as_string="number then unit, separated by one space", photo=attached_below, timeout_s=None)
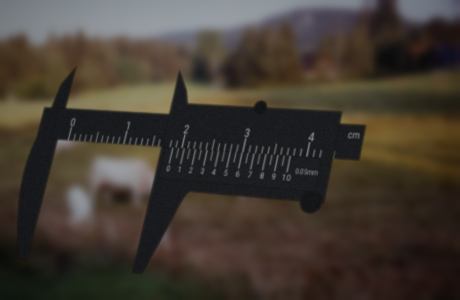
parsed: 18.5 mm
